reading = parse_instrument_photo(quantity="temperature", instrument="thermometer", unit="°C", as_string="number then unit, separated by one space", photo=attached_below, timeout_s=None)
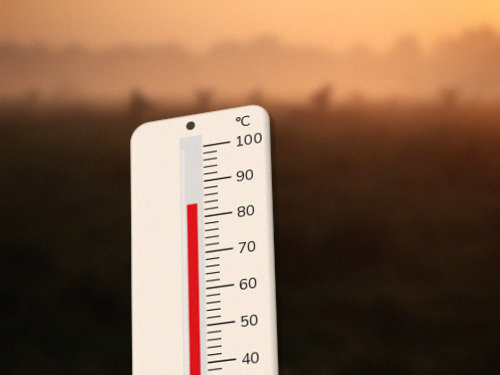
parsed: 84 °C
